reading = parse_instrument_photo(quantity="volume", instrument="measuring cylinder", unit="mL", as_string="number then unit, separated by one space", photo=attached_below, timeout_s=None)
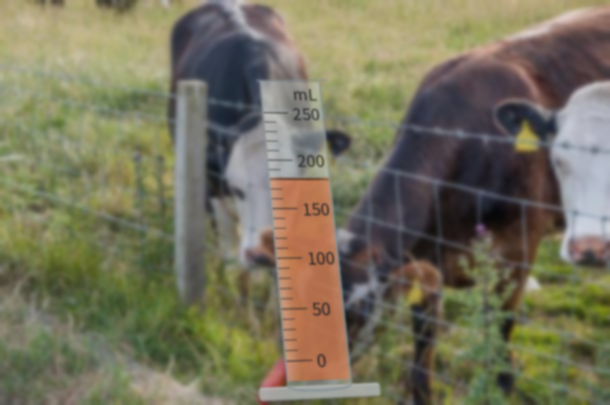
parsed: 180 mL
